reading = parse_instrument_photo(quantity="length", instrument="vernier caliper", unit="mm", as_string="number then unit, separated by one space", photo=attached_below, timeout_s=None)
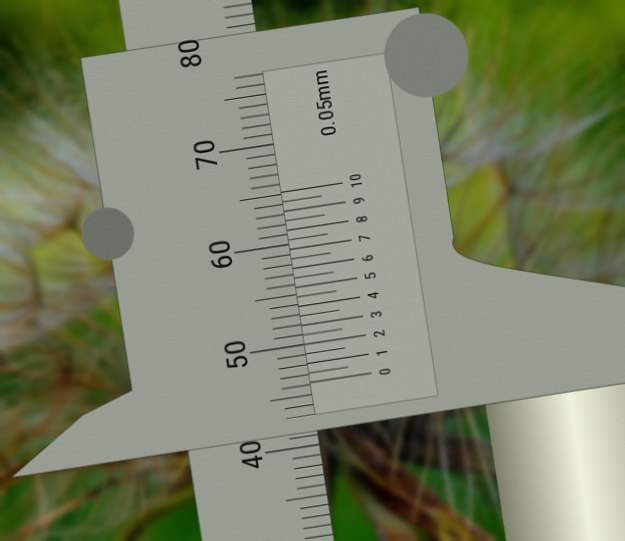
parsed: 46.2 mm
